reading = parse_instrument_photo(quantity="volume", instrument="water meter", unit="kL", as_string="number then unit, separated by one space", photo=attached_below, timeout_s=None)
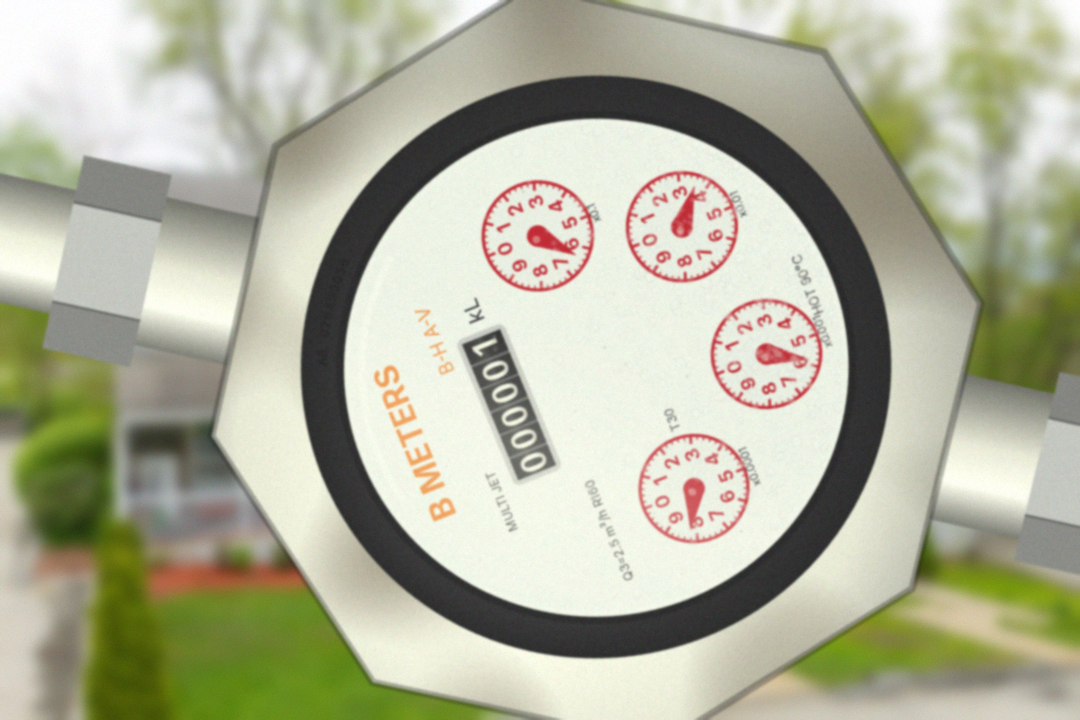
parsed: 1.6358 kL
